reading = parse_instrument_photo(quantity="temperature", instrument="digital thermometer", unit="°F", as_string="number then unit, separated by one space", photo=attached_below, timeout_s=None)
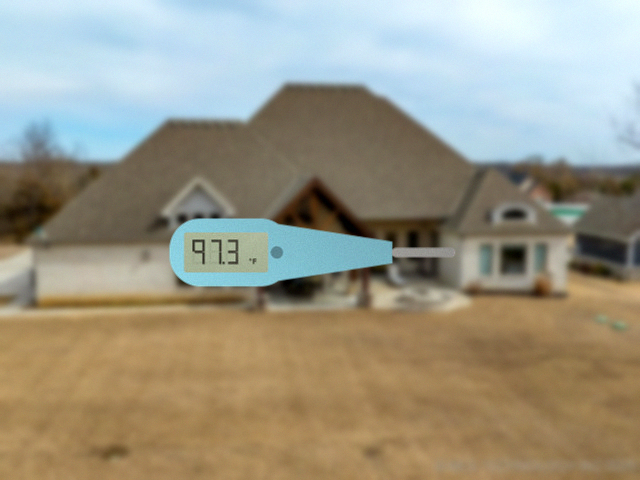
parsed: 97.3 °F
